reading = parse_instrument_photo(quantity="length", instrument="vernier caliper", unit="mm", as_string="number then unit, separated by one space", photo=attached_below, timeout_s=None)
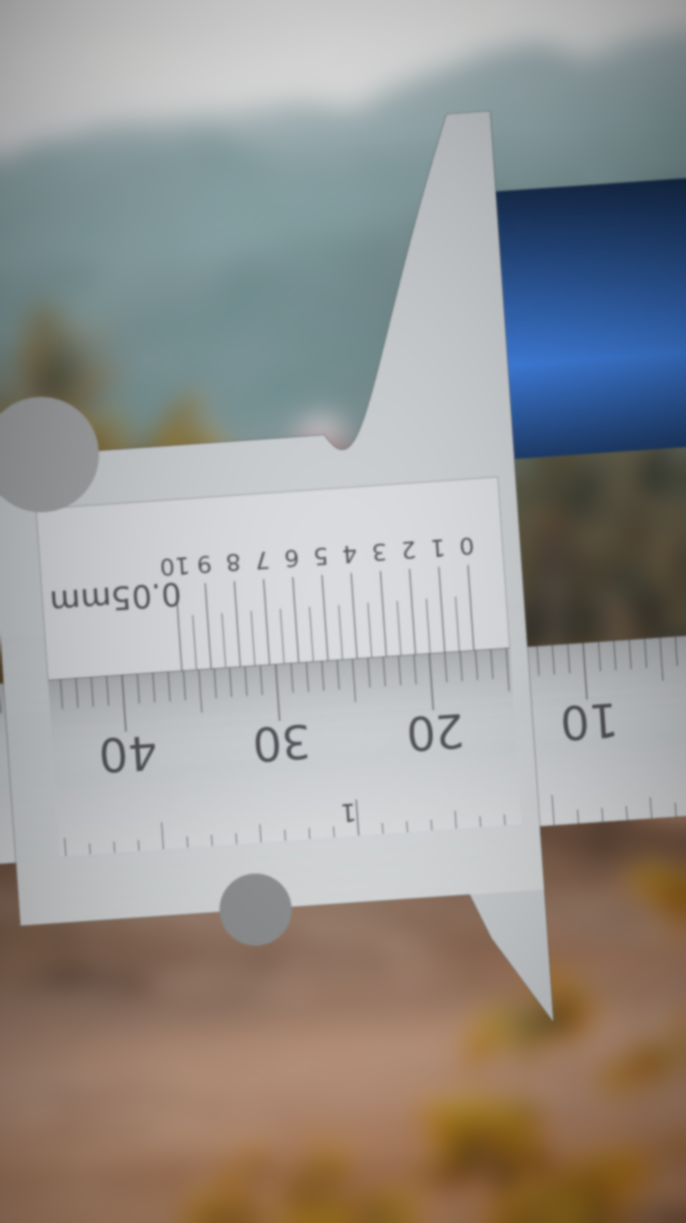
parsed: 17.1 mm
